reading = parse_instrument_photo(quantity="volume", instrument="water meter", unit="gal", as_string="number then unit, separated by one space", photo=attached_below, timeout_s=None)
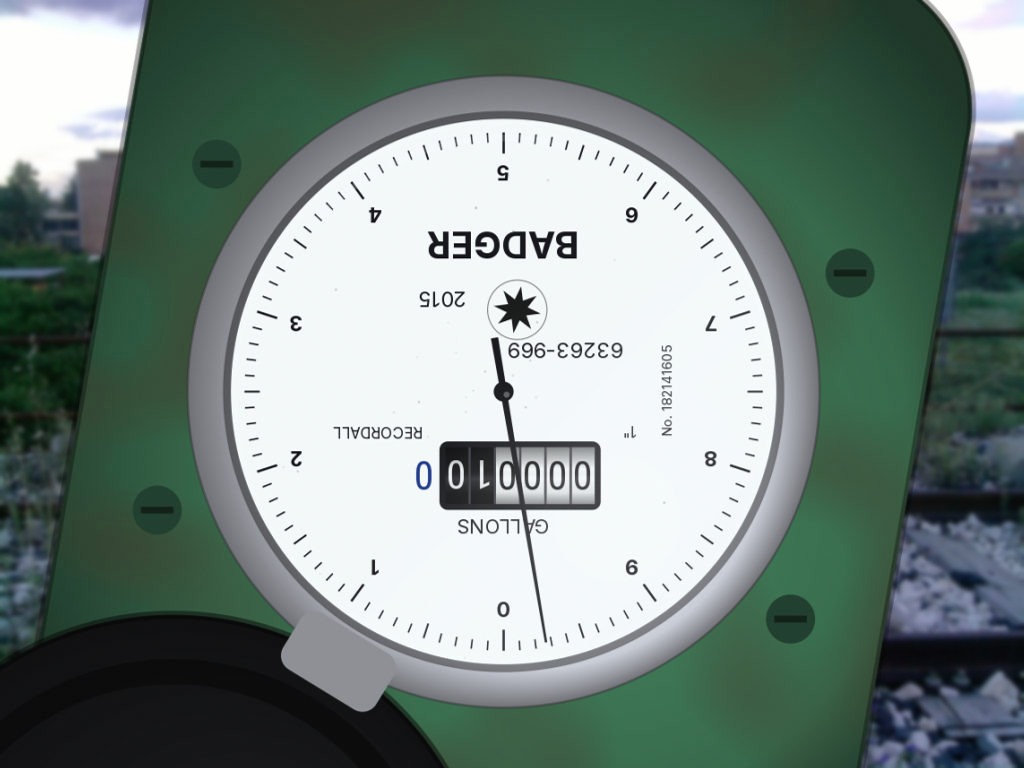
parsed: 99.7 gal
